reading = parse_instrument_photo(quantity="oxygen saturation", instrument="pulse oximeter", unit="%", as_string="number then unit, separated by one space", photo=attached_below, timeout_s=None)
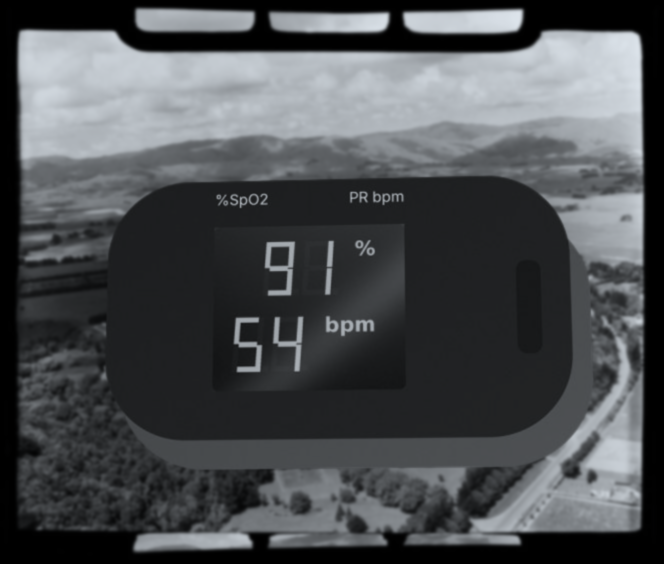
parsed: 91 %
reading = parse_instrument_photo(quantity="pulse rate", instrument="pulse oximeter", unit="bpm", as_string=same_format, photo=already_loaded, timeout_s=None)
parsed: 54 bpm
